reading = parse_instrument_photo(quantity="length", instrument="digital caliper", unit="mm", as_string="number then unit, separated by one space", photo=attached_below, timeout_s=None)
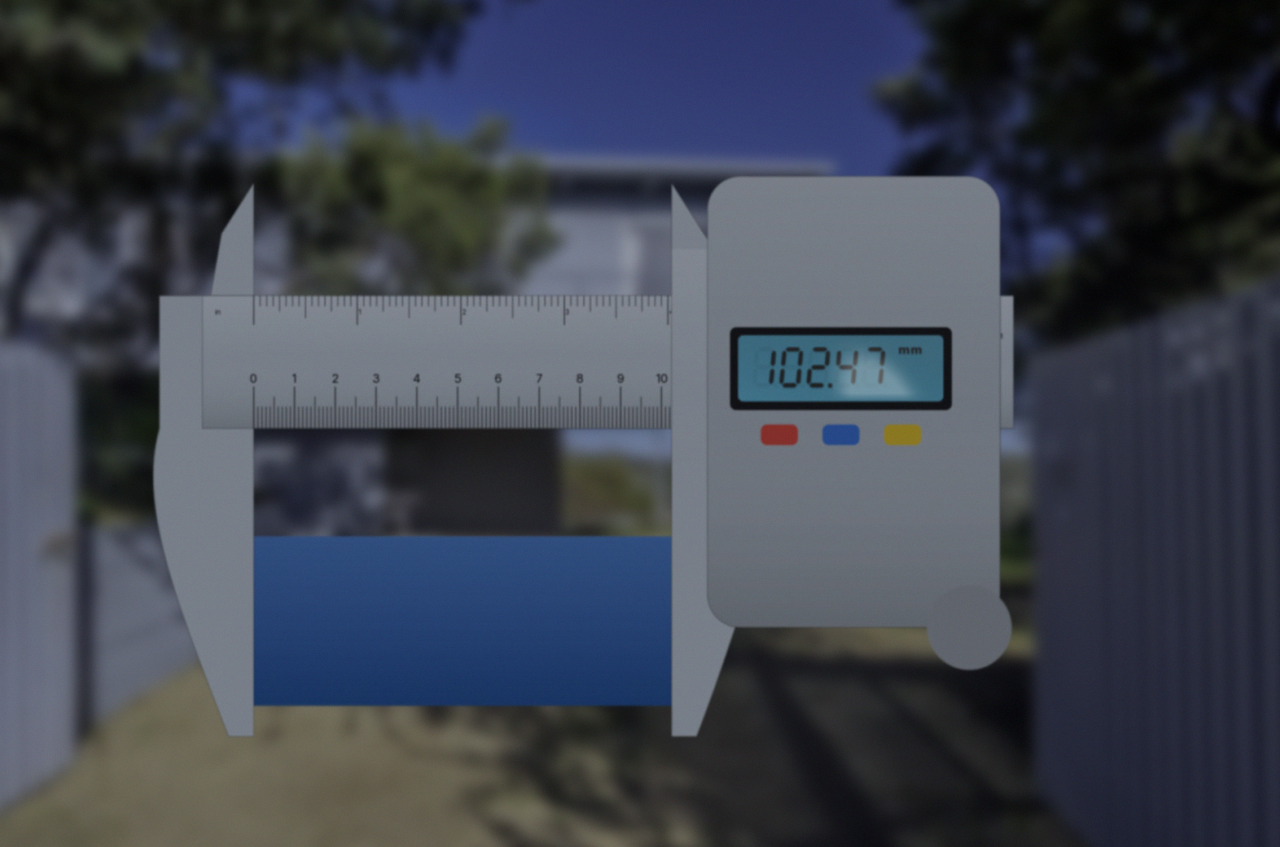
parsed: 102.47 mm
